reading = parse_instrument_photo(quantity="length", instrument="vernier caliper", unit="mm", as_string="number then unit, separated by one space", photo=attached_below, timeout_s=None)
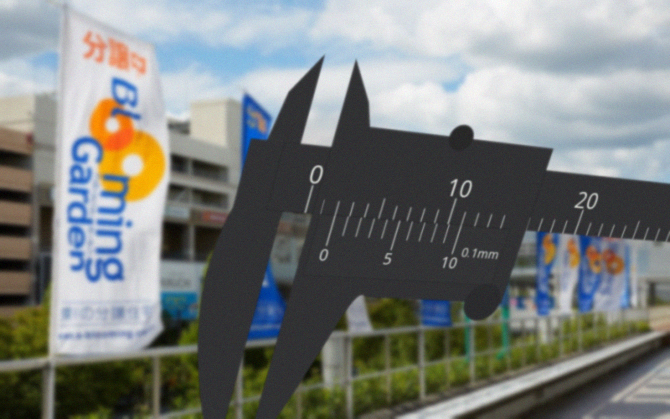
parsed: 2.0 mm
